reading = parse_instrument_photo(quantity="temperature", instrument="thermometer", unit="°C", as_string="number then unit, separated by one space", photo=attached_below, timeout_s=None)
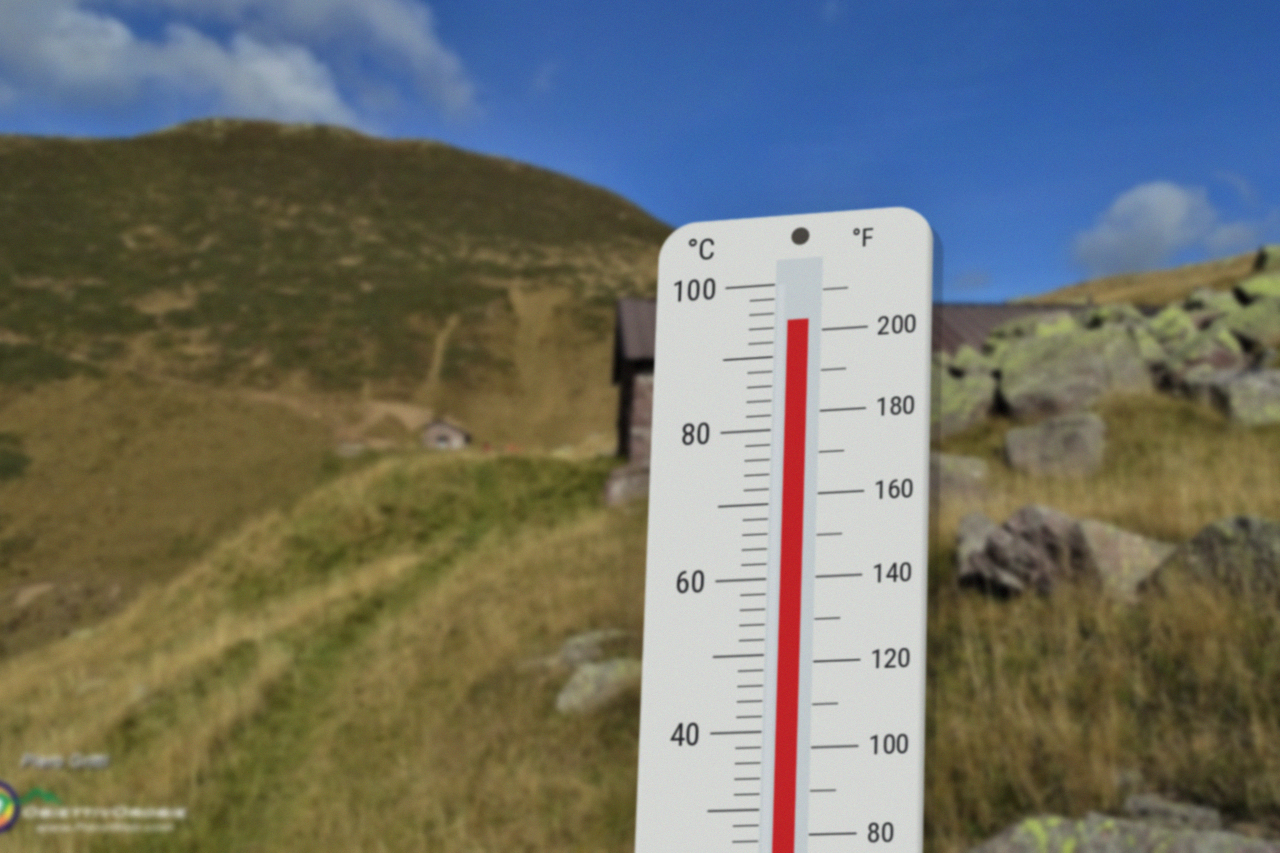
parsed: 95 °C
